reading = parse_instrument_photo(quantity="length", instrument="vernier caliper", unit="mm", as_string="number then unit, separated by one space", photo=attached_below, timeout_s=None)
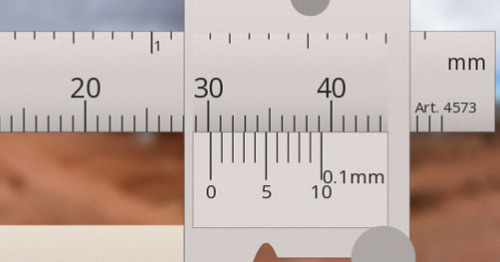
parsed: 30.2 mm
